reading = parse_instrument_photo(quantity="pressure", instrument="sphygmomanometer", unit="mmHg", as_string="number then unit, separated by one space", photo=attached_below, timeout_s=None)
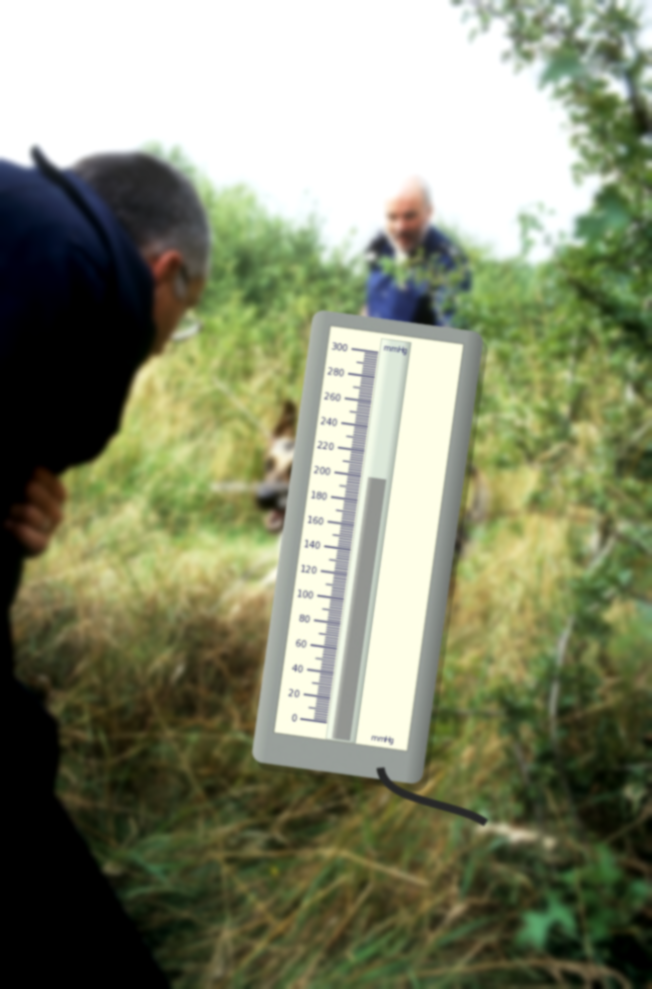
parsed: 200 mmHg
